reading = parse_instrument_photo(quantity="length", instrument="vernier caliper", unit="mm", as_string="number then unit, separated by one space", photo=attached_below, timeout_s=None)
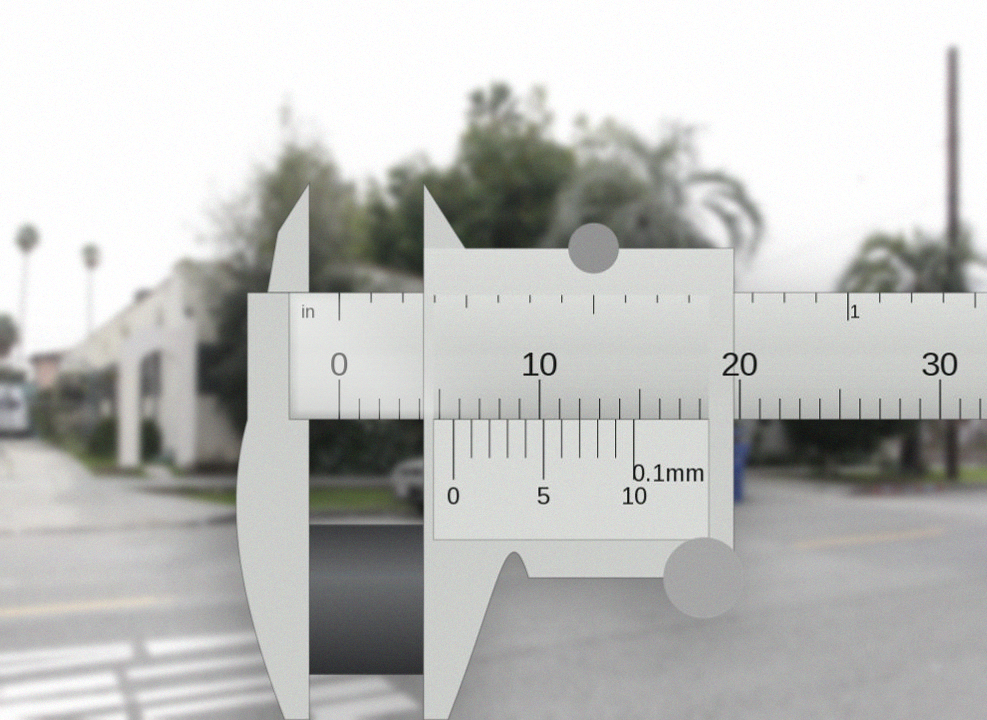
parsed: 5.7 mm
